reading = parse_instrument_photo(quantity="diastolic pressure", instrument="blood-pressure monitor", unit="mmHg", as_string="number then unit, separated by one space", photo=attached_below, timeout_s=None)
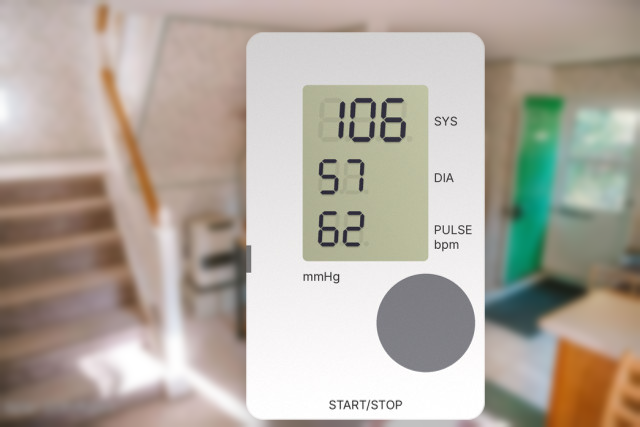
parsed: 57 mmHg
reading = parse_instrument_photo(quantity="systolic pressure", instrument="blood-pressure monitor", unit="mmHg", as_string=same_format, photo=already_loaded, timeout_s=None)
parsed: 106 mmHg
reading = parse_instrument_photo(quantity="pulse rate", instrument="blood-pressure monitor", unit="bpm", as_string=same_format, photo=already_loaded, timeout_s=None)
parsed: 62 bpm
